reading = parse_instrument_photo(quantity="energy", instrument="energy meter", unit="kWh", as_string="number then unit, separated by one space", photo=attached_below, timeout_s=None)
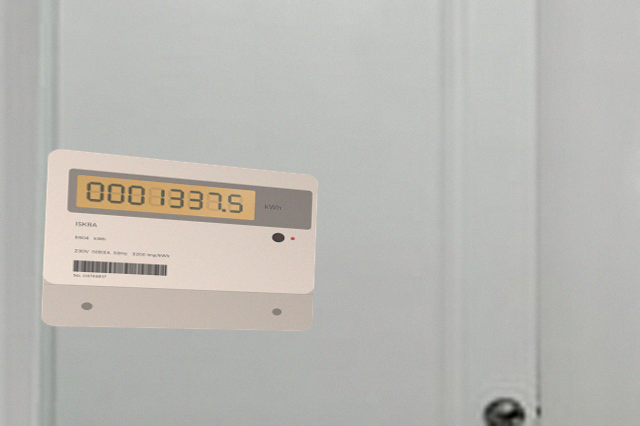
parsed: 1337.5 kWh
